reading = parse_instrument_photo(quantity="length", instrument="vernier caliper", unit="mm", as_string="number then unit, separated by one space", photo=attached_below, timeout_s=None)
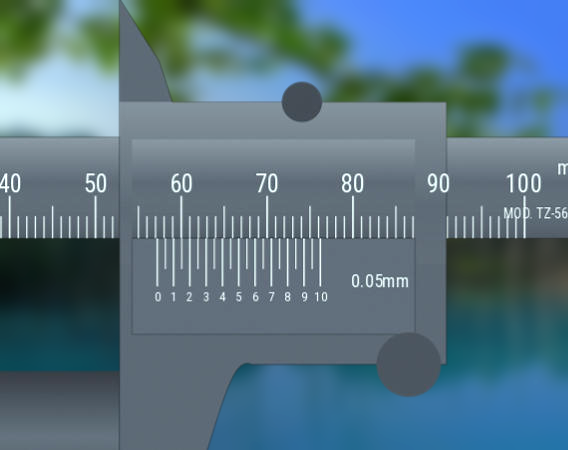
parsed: 57.2 mm
